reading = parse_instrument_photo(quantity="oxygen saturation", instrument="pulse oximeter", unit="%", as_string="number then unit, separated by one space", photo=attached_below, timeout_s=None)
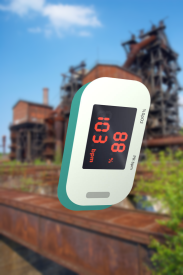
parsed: 88 %
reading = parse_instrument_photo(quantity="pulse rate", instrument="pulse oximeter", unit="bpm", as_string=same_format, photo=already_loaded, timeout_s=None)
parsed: 103 bpm
